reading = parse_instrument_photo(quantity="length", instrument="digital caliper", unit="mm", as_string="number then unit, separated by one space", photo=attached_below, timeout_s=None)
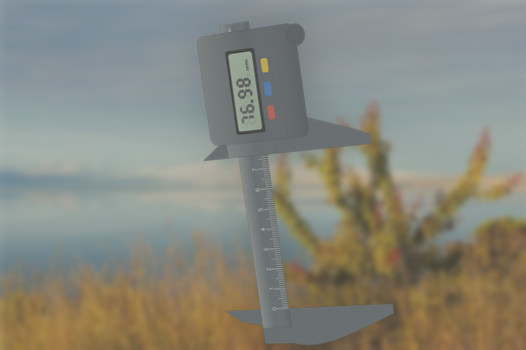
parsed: 76.98 mm
